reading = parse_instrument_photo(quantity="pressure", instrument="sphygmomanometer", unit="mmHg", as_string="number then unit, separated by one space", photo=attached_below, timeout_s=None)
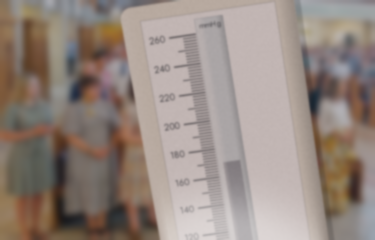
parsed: 170 mmHg
